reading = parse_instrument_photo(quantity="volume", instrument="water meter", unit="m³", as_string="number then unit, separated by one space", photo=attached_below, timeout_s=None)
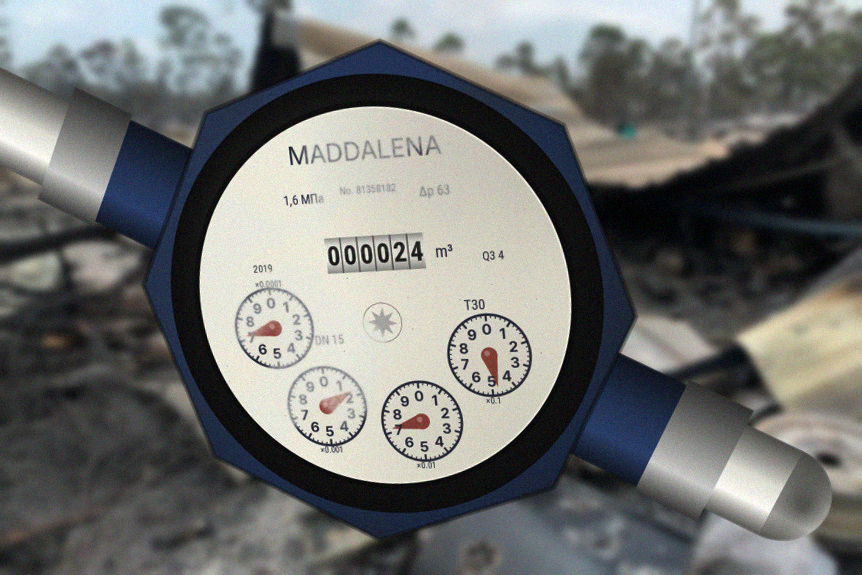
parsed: 24.4717 m³
